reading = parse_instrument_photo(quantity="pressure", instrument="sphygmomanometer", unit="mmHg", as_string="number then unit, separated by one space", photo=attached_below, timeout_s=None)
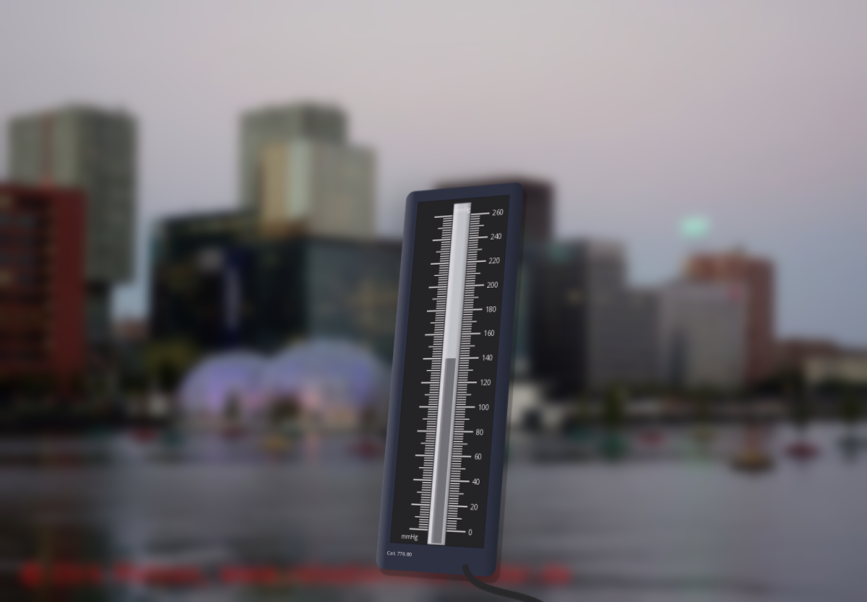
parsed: 140 mmHg
